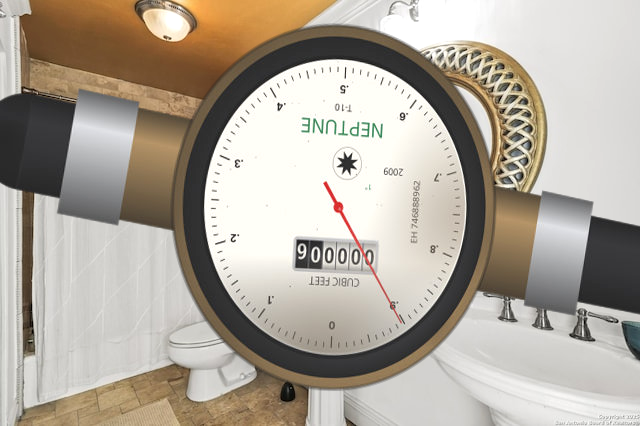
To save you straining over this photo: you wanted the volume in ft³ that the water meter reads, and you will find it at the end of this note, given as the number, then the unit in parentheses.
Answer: 5.90 (ft³)
